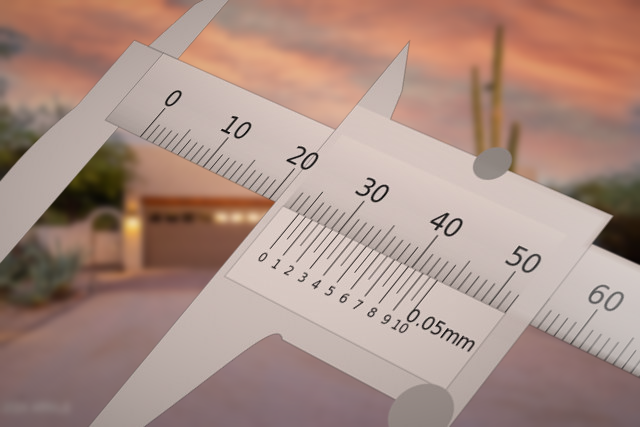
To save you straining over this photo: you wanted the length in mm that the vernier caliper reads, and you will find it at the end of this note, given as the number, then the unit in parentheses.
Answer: 24.4 (mm)
